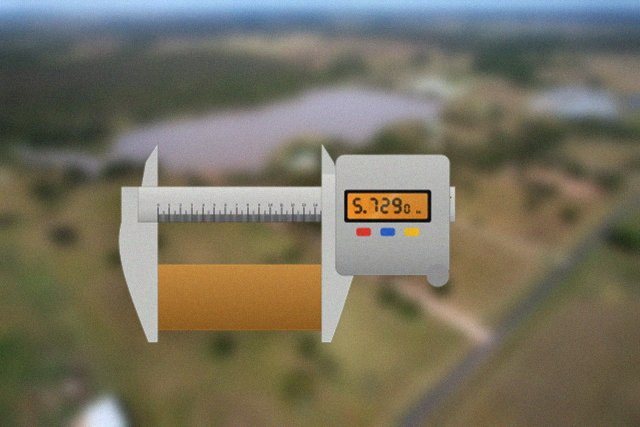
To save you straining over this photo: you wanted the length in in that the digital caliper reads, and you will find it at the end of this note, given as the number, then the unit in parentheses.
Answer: 5.7290 (in)
